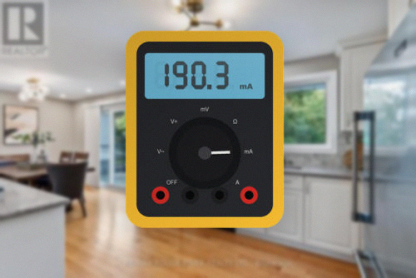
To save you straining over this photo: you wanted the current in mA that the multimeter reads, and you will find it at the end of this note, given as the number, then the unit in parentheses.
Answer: 190.3 (mA)
